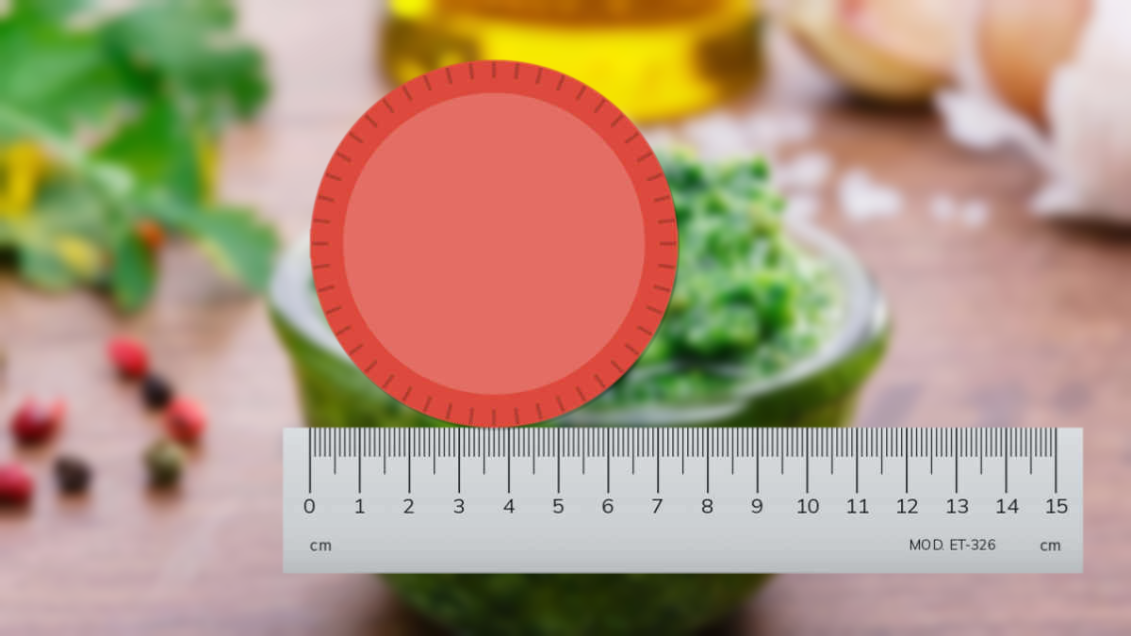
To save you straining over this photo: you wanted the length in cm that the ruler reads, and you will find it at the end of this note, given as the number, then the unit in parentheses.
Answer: 7.4 (cm)
